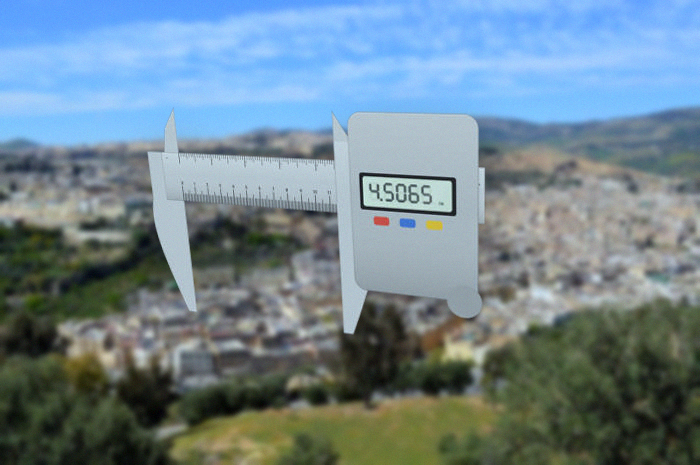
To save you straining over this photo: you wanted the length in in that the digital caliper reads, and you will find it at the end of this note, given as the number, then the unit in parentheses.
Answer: 4.5065 (in)
